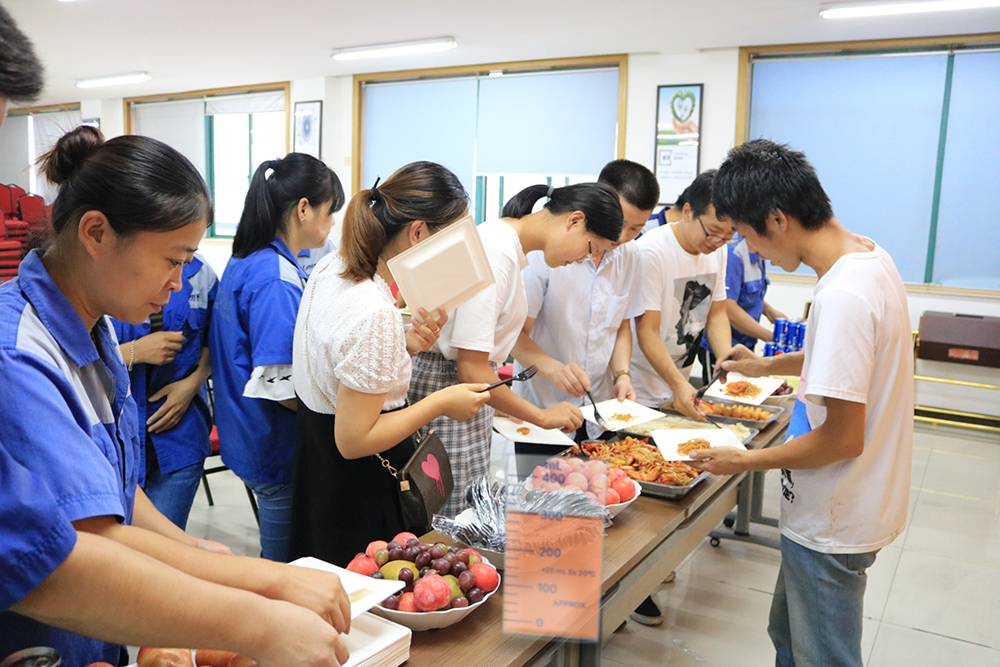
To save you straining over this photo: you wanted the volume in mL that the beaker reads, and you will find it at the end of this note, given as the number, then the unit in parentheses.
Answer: 300 (mL)
